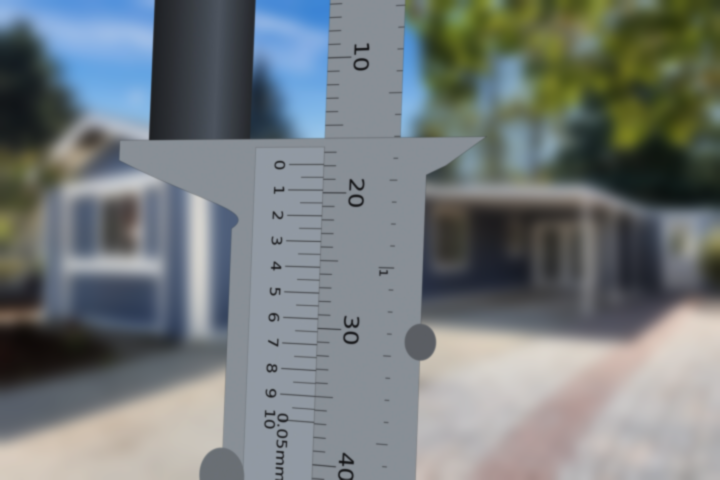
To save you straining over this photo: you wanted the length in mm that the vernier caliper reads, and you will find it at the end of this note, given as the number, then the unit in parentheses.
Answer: 17.9 (mm)
